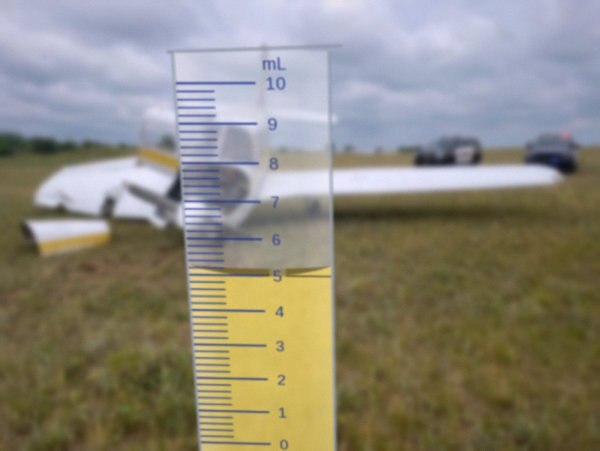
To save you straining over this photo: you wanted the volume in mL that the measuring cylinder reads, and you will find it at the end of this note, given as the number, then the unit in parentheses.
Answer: 5 (mL)
